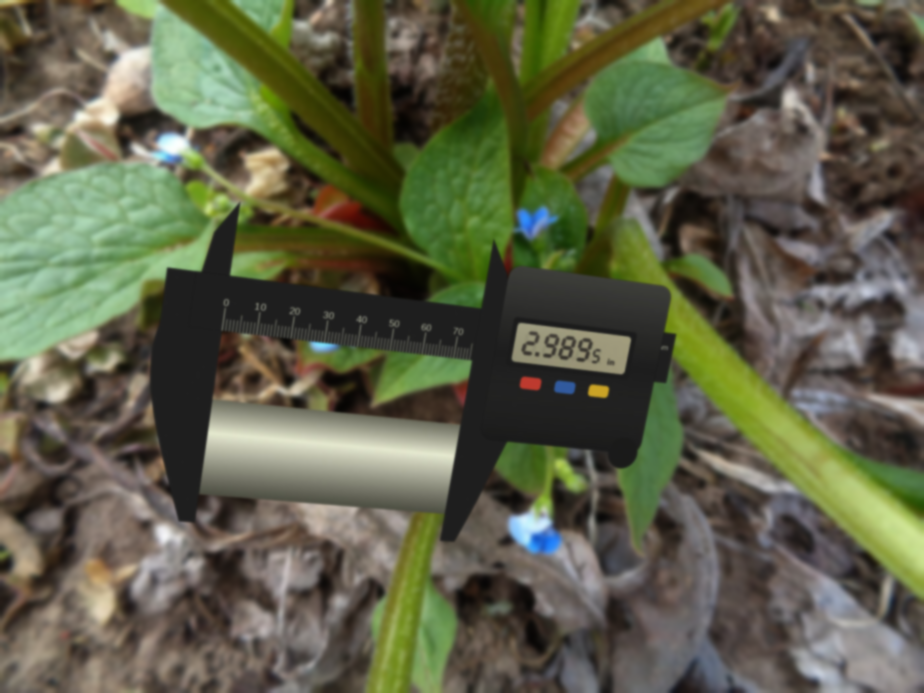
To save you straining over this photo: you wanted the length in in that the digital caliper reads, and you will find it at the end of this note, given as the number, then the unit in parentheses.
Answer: 2.9895 (in)
